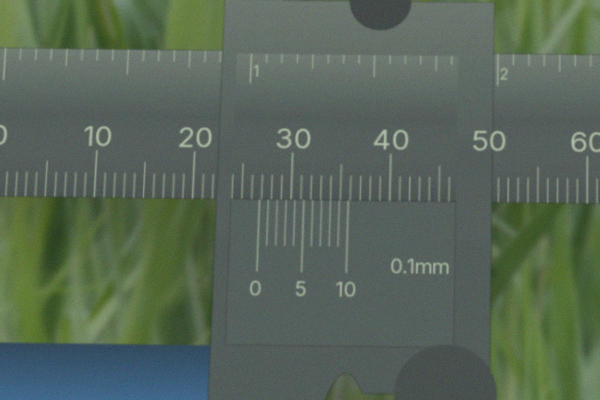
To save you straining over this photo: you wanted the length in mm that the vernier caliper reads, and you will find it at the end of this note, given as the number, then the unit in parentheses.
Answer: 26.8 (mm)
